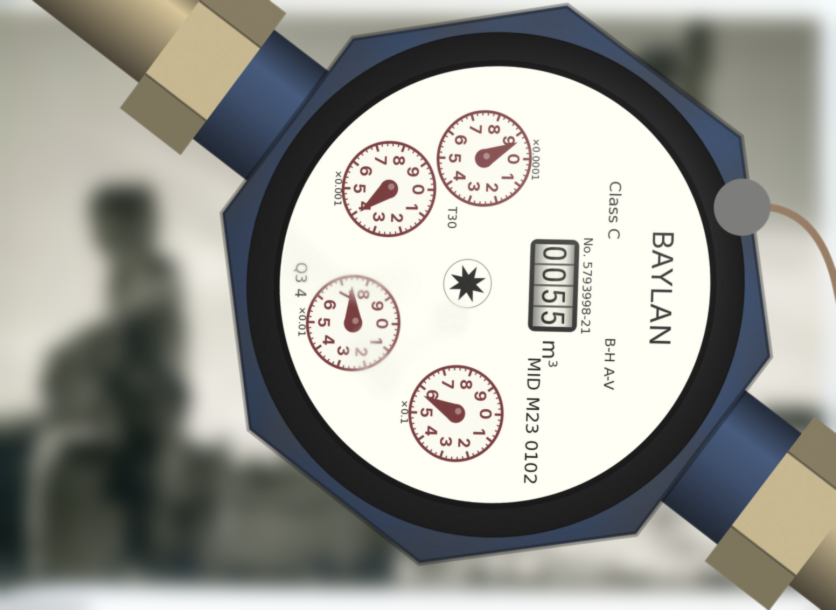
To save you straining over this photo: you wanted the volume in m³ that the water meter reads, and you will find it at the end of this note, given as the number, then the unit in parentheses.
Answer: 55.5739 (m³)
